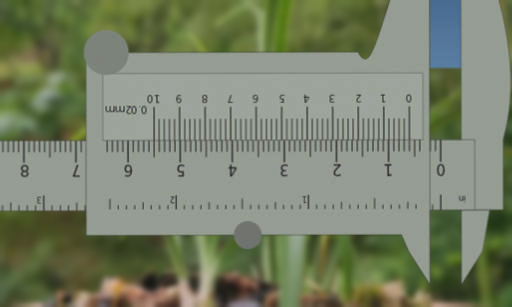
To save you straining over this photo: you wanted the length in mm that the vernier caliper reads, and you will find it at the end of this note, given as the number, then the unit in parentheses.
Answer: 6.0 (mm)
